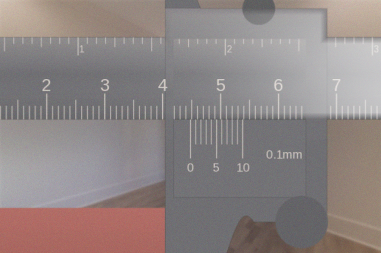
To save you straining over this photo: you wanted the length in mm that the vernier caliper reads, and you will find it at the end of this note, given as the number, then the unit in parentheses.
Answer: 44.8 (mm)
